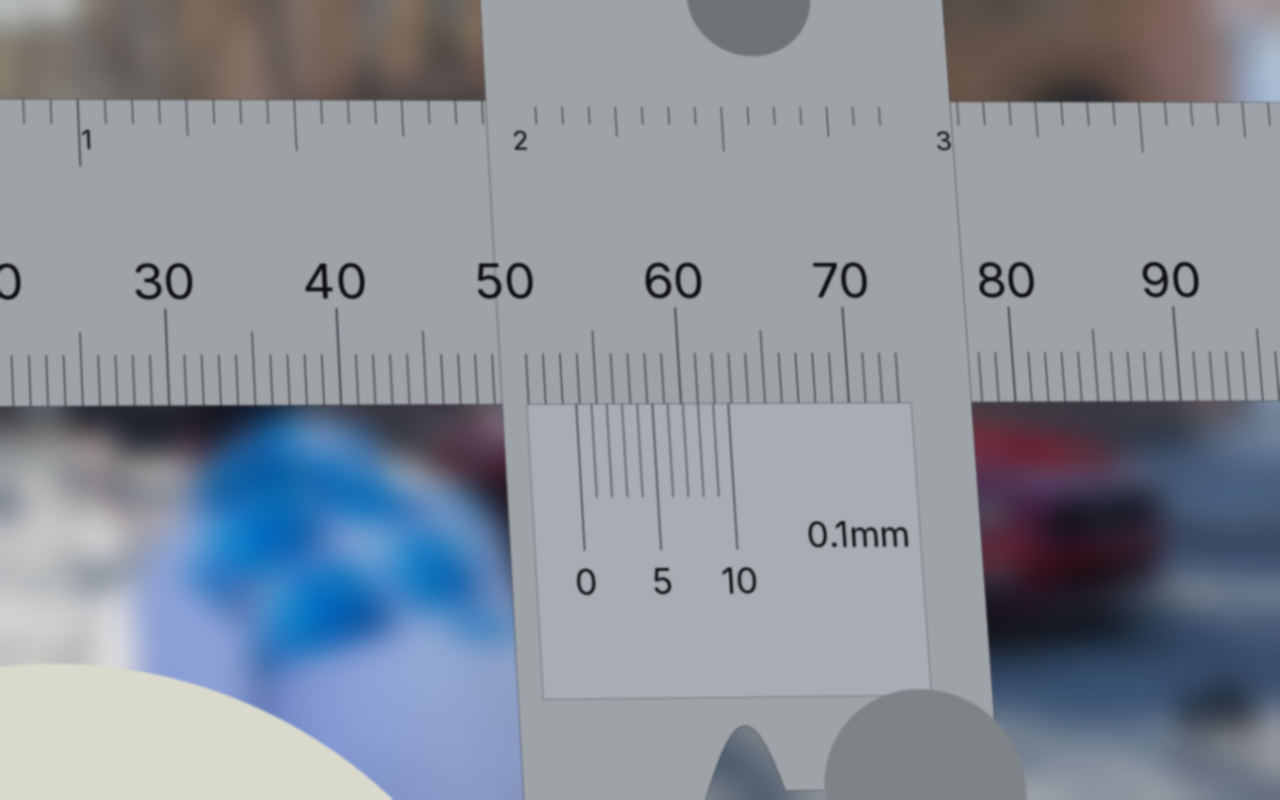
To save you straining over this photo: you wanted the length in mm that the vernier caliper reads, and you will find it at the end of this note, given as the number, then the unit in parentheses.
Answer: 53.8 (mm)
